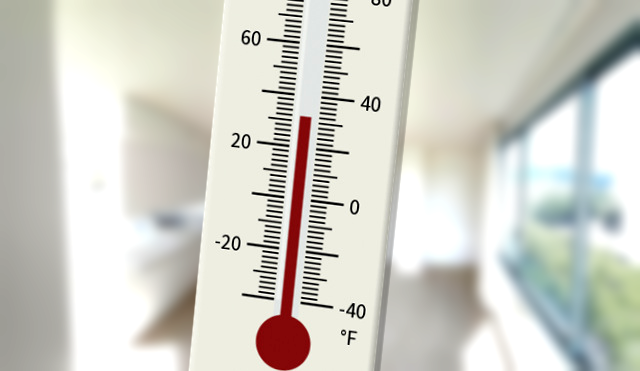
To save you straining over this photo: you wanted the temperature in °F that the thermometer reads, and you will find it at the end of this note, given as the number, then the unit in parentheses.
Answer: 32 (°F)
